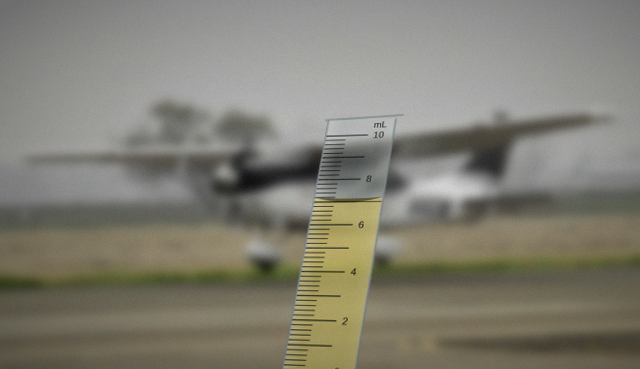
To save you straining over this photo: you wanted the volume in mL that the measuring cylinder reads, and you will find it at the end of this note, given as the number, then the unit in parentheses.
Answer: 7 (mL)
